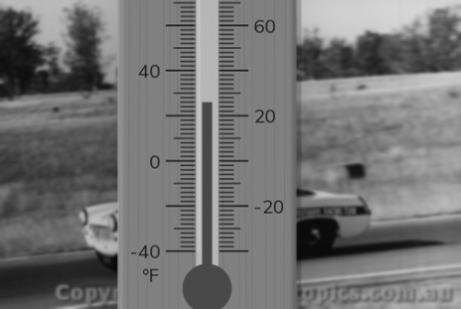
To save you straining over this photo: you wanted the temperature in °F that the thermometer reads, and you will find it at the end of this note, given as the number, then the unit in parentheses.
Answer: 26 (°F)
